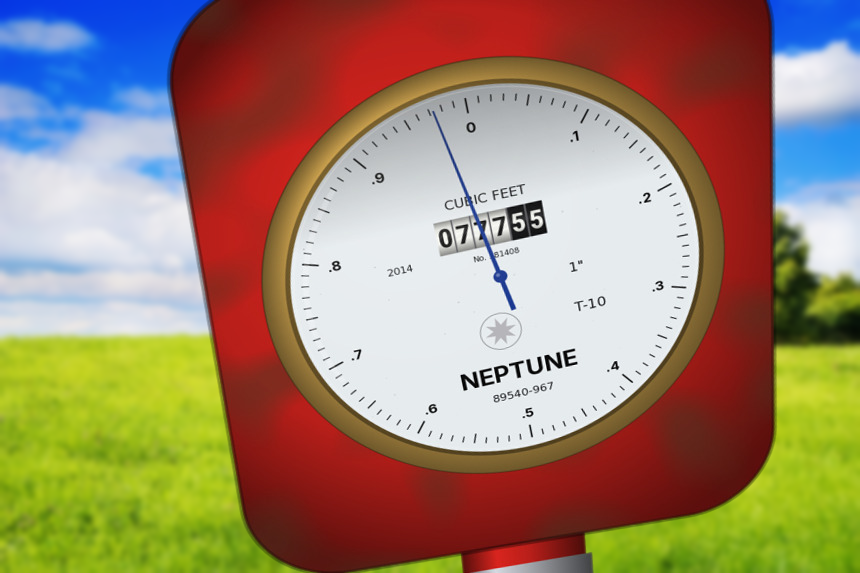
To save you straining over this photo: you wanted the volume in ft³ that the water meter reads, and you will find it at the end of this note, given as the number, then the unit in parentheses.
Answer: 77754.97 (ft³)
